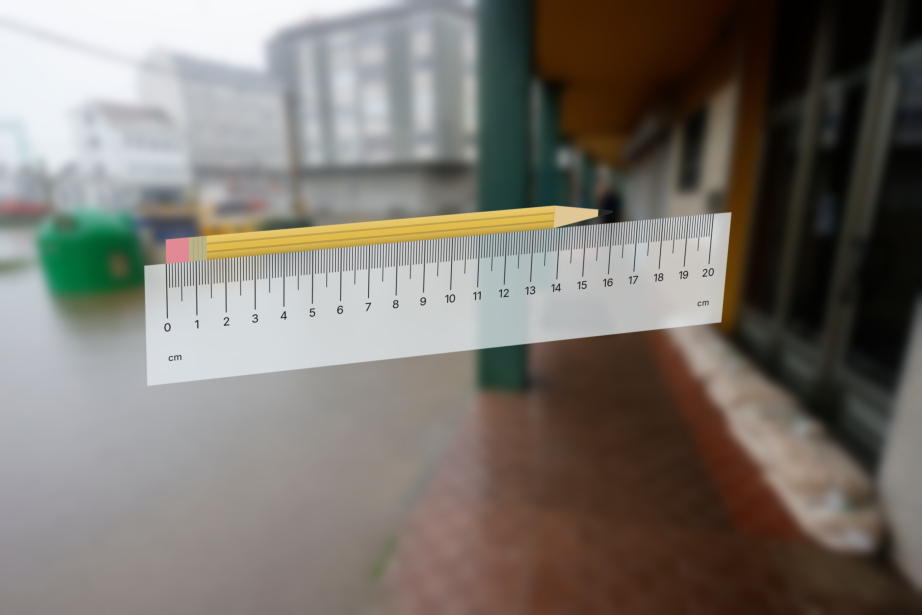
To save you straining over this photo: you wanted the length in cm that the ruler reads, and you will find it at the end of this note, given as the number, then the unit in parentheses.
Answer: 16 (cm)
